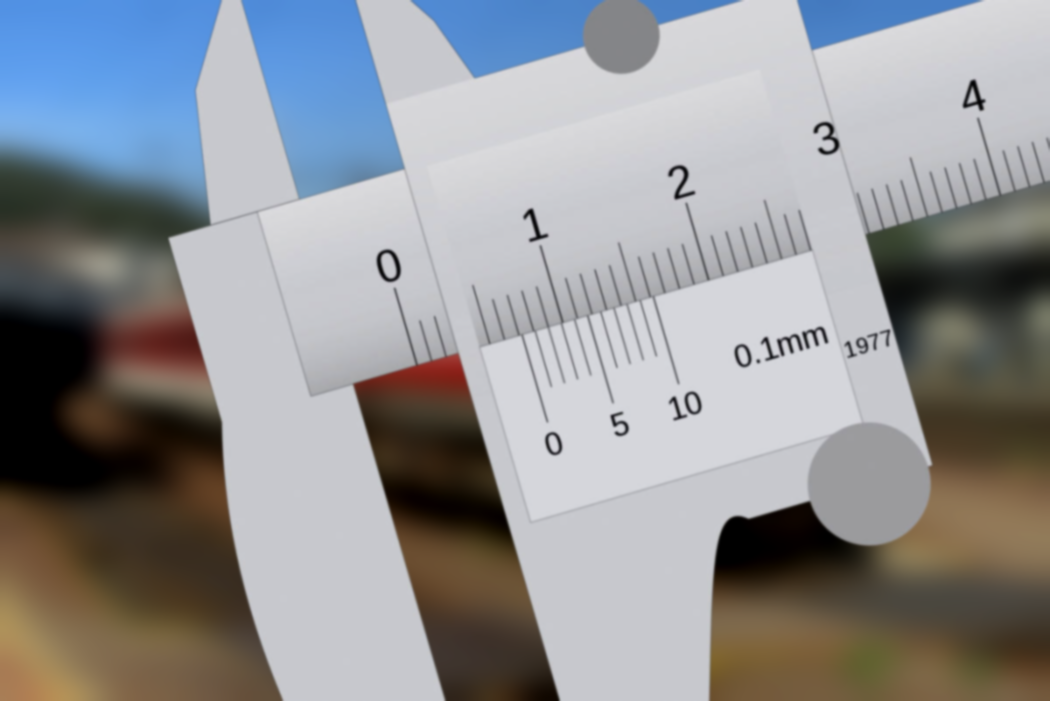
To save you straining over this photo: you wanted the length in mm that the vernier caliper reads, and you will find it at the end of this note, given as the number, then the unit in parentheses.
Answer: 7.2 (mm)
